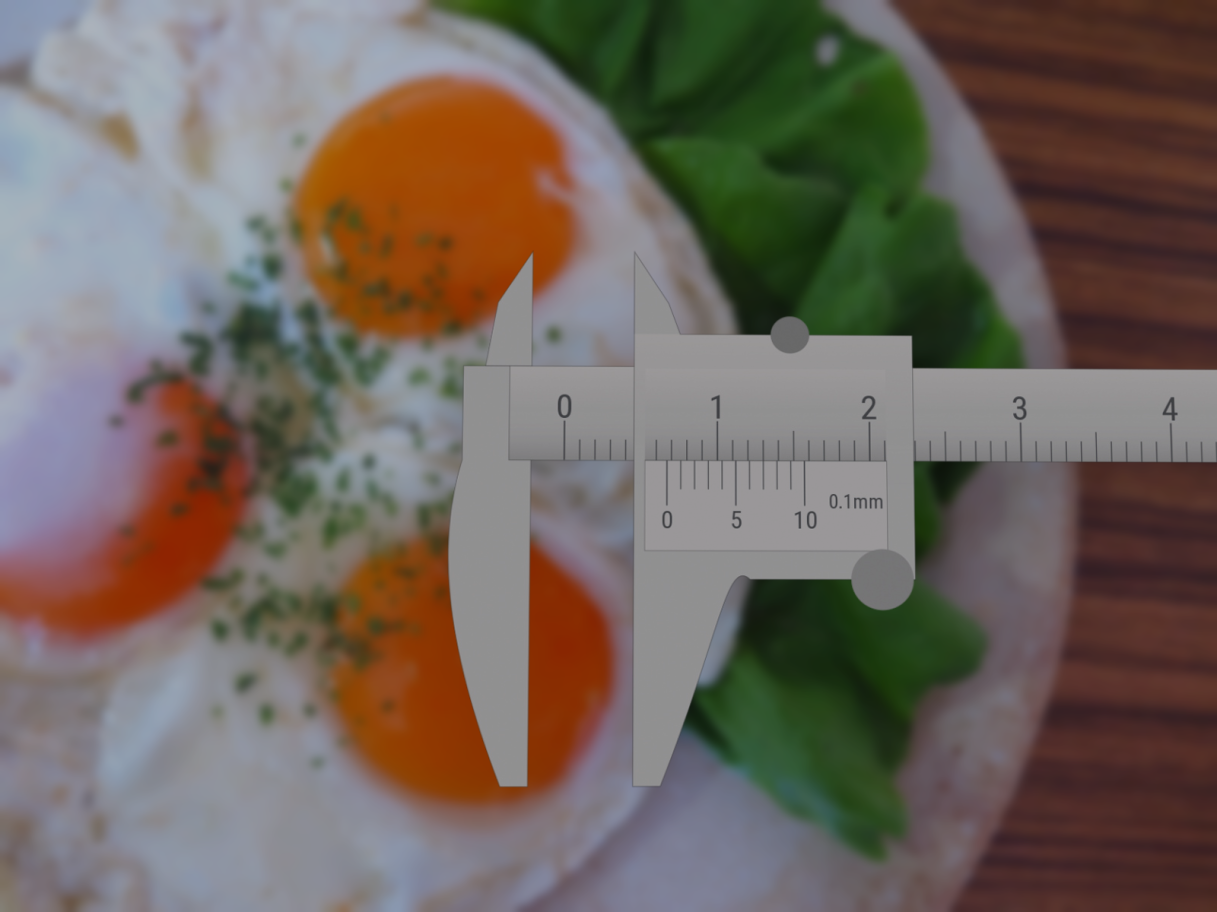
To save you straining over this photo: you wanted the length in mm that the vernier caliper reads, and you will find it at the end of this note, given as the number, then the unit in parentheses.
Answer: 6.7 (mm)
